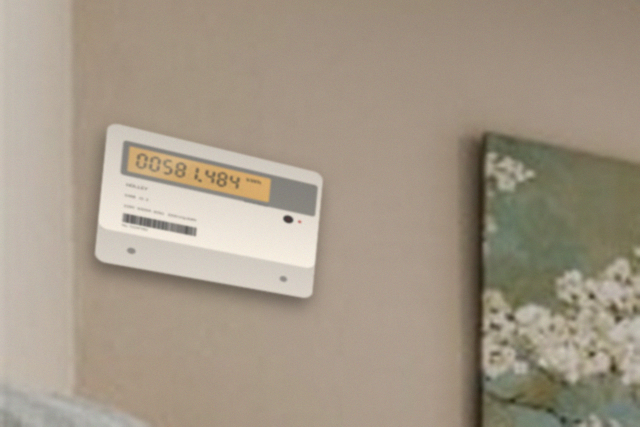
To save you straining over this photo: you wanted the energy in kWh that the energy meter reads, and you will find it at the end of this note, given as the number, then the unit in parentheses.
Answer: 581.484 (kWh)
